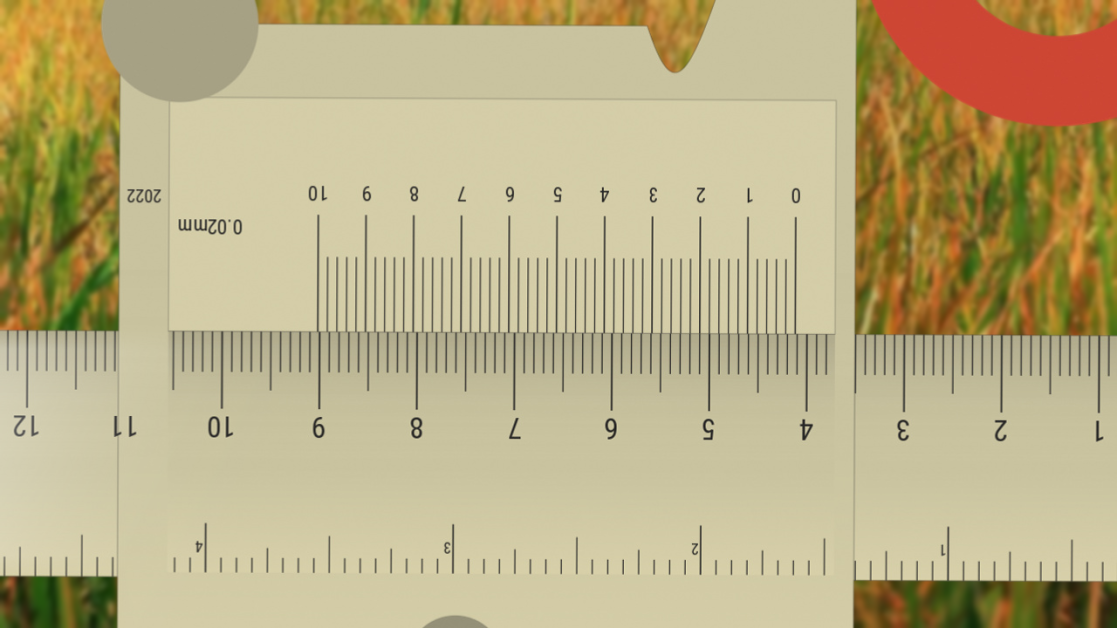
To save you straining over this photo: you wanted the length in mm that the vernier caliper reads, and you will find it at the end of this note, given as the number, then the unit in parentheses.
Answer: 41.2 (mm)
